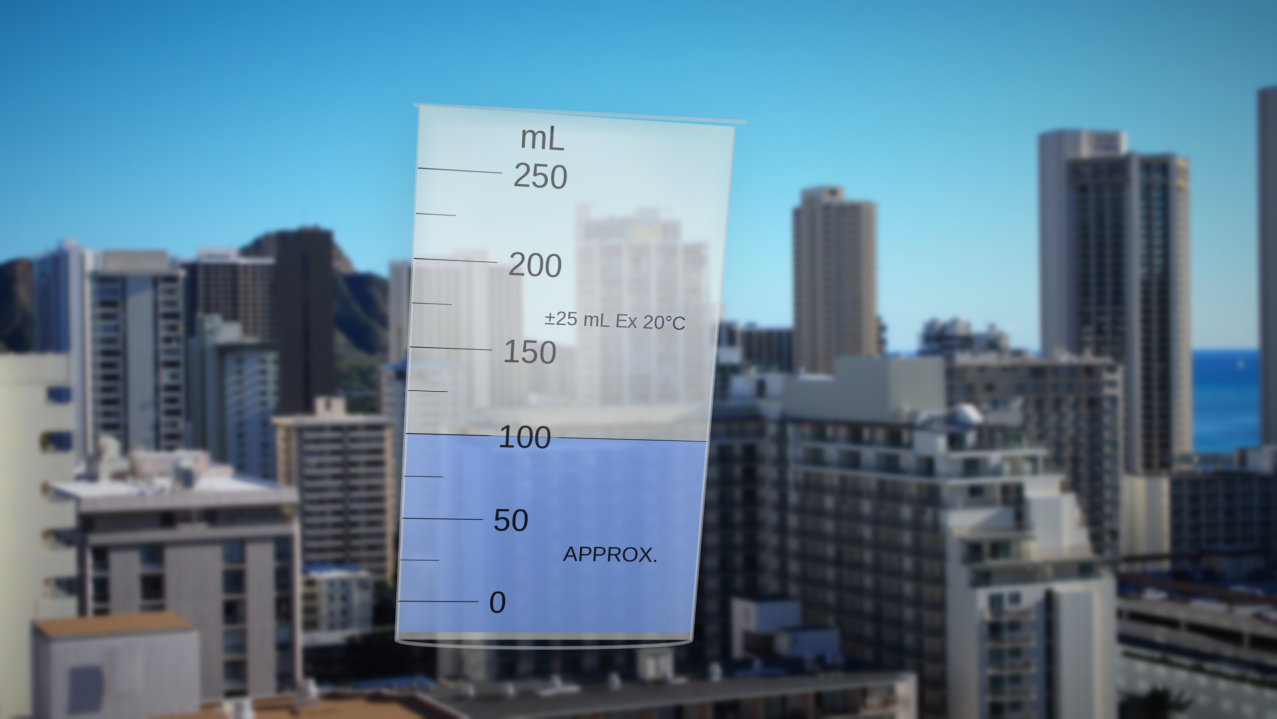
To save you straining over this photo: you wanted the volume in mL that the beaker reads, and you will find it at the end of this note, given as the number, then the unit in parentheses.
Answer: 100 (mL)
